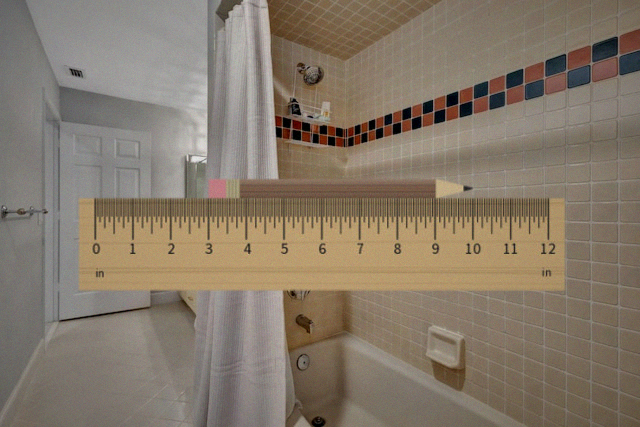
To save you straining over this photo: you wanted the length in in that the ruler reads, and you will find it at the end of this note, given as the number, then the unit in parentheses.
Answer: 7 (in)
